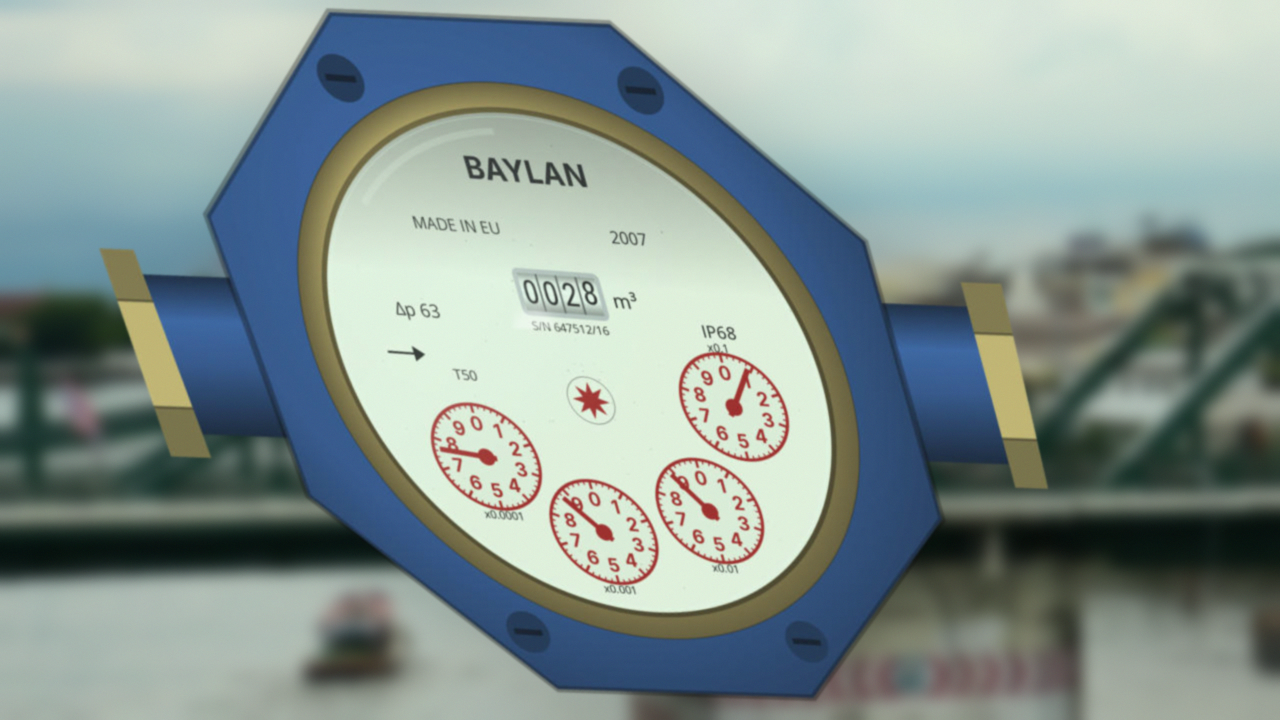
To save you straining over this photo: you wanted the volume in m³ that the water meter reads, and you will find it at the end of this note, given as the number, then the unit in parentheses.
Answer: 28.0887 (m³)
